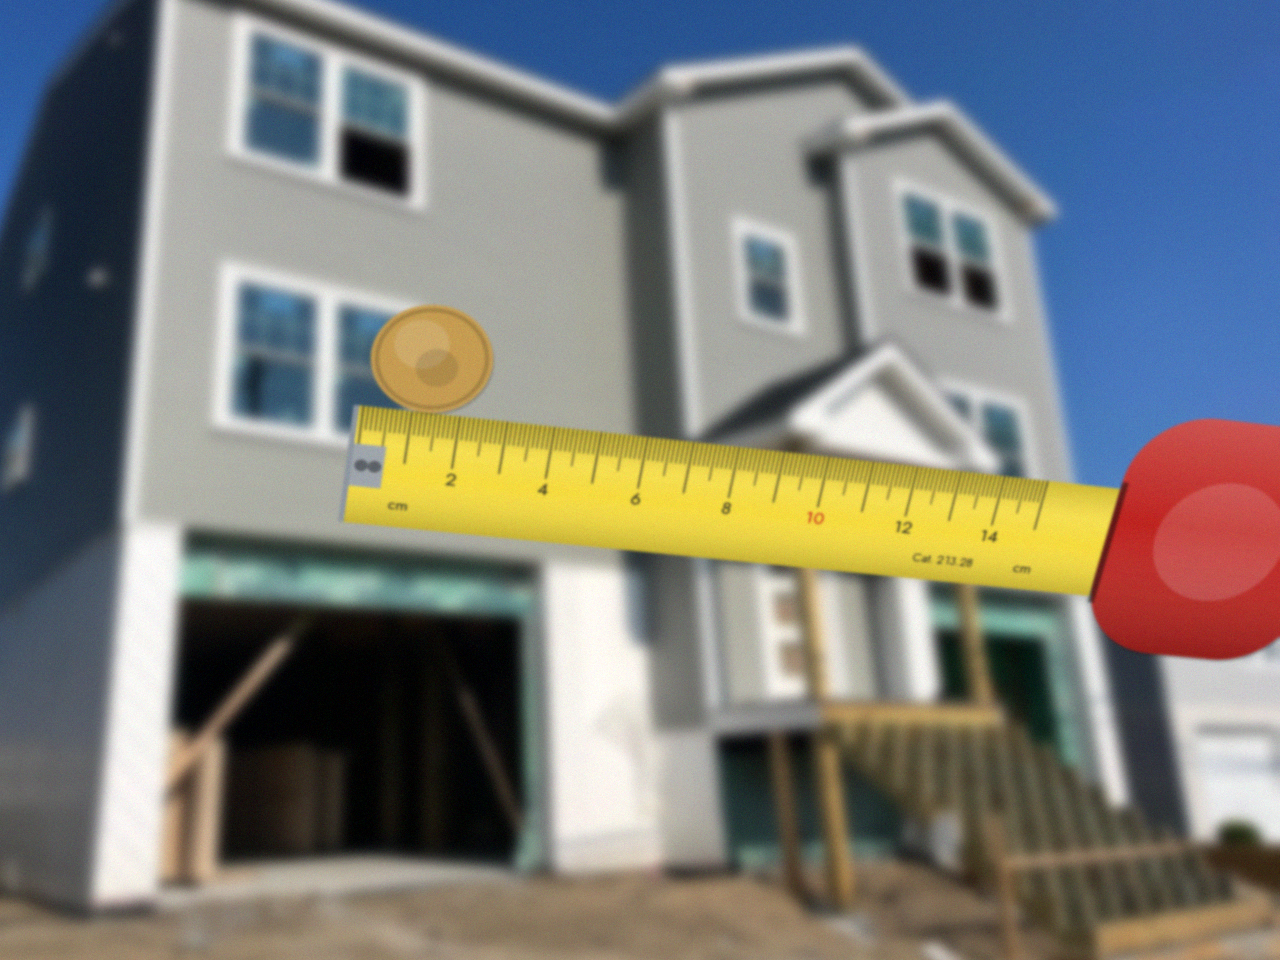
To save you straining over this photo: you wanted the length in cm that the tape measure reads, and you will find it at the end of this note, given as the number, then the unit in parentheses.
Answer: 2.5 (cm)
